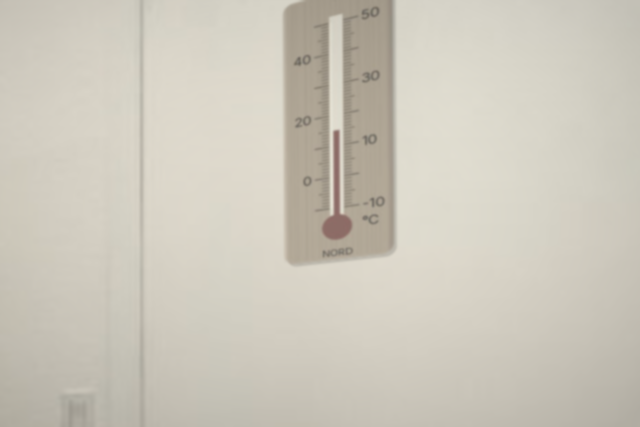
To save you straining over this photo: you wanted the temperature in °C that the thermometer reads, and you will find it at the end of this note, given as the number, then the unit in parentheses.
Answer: 15 (°C)
